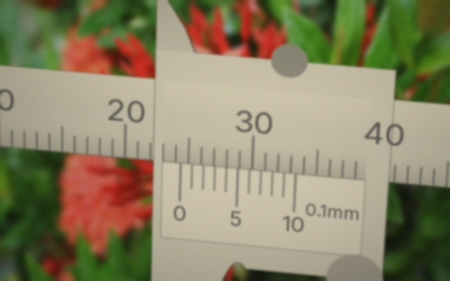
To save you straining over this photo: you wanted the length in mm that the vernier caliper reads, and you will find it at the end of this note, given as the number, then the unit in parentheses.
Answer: 24.4 (mm)
